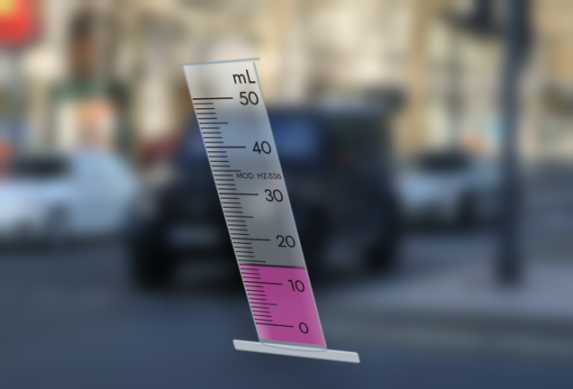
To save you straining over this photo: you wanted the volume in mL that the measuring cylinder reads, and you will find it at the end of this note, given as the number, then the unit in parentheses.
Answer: 14 (mL)
